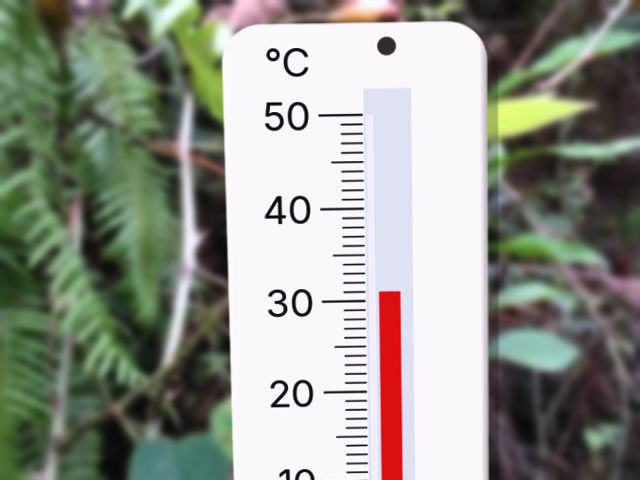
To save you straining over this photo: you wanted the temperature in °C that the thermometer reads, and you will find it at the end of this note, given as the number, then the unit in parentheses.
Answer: 31 (°C)
